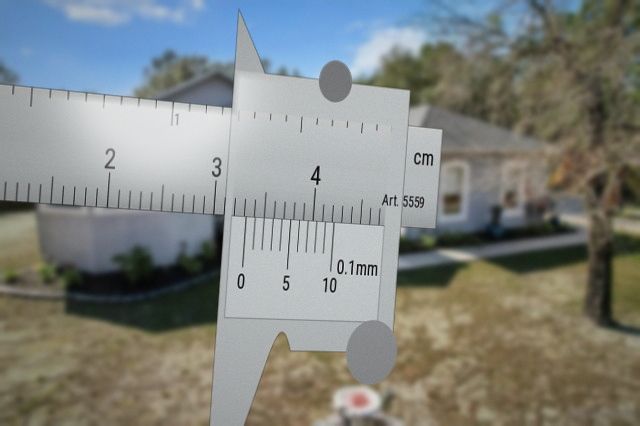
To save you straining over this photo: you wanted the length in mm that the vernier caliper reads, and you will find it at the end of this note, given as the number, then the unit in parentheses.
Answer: 33.2 (mm)
